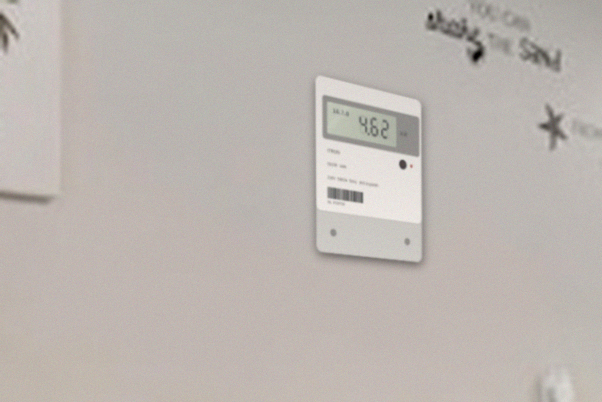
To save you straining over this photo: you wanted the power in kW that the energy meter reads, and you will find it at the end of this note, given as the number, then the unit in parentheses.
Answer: 4.62 (kW)
